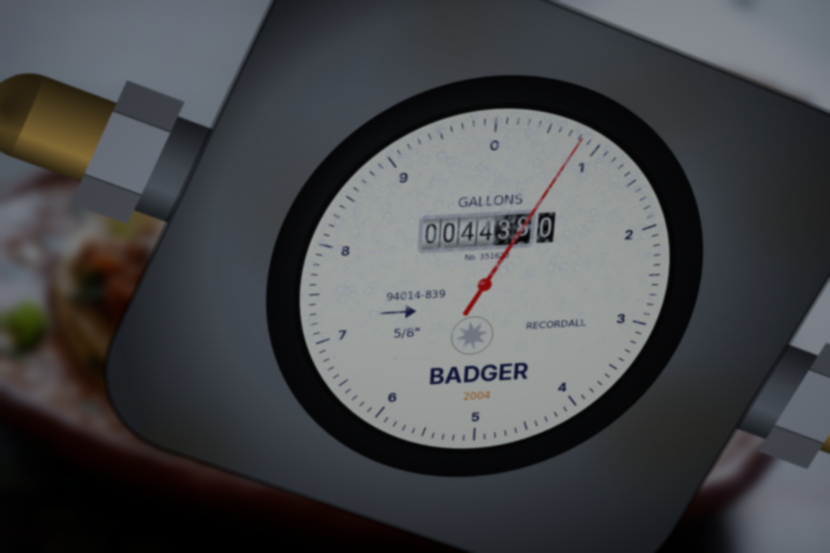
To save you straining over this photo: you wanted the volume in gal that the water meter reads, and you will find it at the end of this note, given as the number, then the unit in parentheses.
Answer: 44380.8 (gal)
